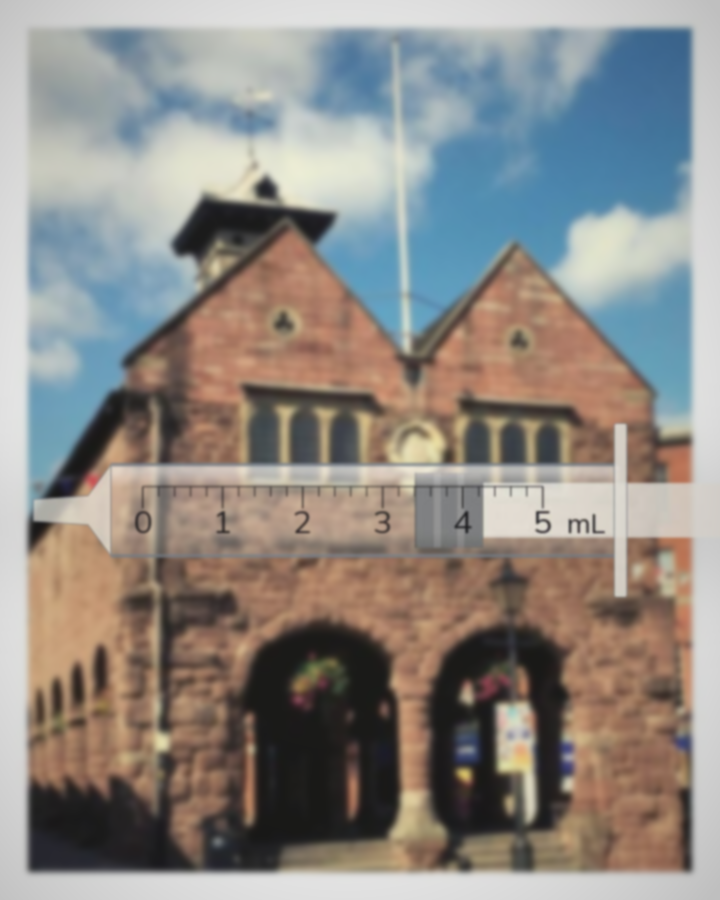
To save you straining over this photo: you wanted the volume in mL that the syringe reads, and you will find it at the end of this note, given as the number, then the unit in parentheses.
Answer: 3.4 (mL)
